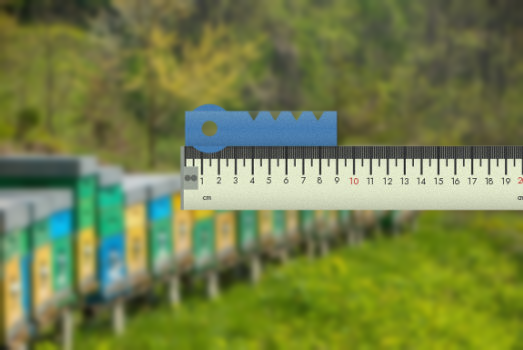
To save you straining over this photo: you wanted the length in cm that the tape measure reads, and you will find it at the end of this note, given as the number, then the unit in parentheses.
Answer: 9 (cm)
